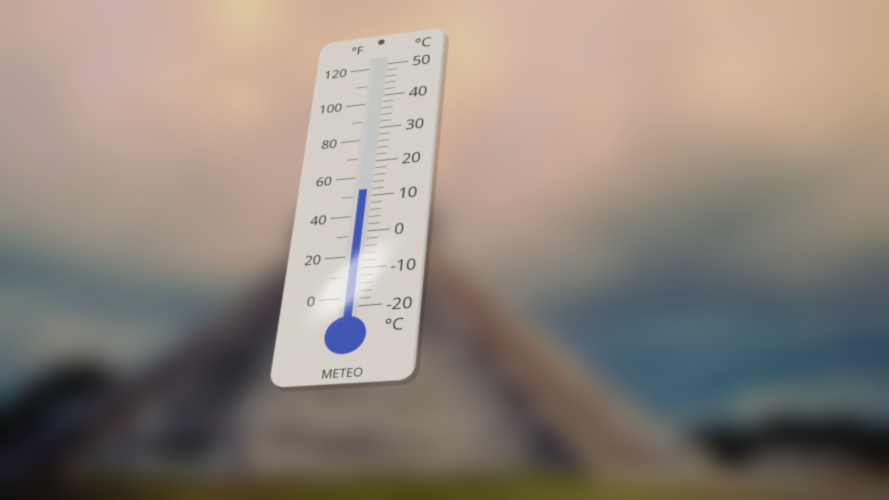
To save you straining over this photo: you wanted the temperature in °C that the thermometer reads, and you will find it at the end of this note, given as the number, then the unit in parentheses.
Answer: 12 (°C)
